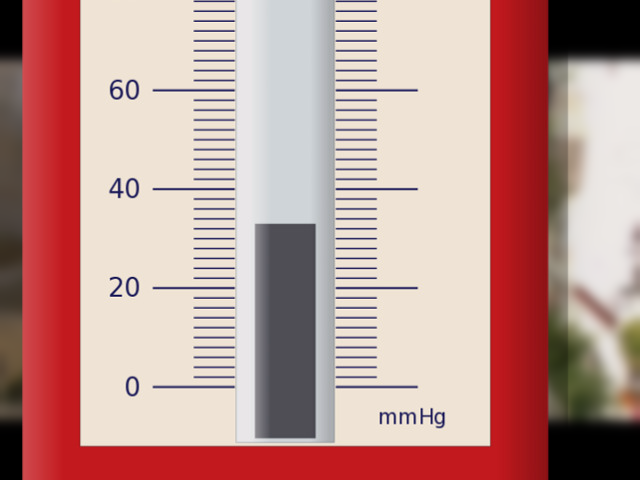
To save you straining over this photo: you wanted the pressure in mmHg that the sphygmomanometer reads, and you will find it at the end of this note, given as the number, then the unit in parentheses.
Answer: 33 (mmHg)
